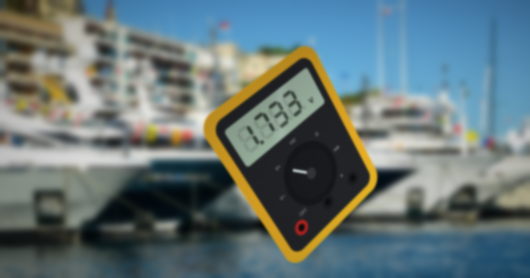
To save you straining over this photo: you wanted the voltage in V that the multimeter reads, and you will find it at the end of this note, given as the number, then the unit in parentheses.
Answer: 1.733 (V)
